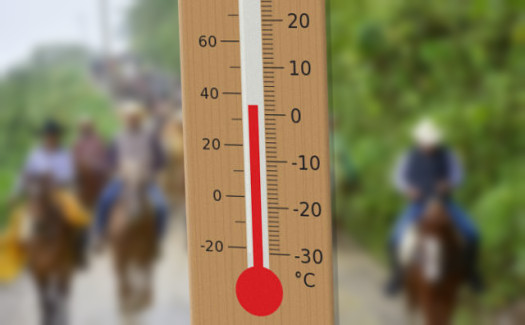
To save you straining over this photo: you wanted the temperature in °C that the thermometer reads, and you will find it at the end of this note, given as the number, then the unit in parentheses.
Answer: 2 (°C)
